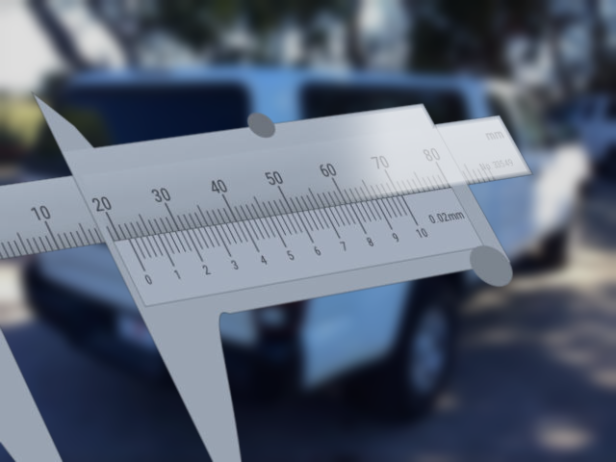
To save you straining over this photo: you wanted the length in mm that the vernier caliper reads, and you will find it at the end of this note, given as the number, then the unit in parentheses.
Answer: 21.5 (mm)
